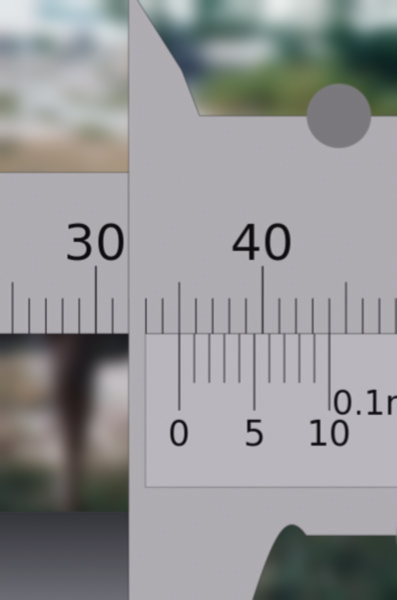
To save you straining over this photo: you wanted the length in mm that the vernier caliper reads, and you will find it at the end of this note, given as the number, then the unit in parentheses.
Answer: 35.0 (mm)
